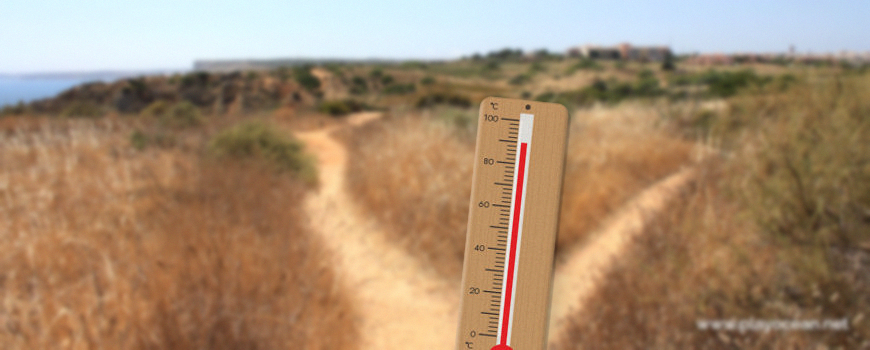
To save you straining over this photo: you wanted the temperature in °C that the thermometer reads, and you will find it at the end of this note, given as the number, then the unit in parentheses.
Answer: 90 (°C)
